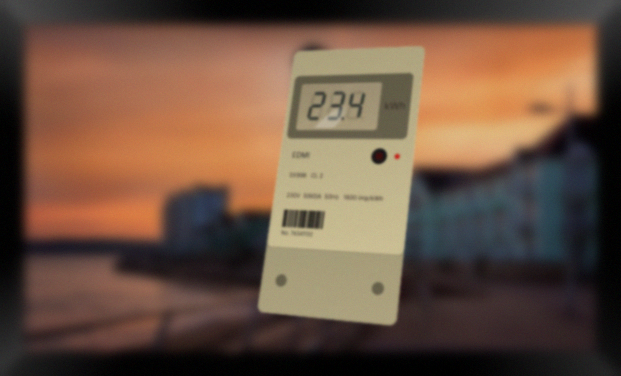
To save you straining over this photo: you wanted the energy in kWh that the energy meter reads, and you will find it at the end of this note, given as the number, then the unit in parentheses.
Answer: 23.4 (kWh)
